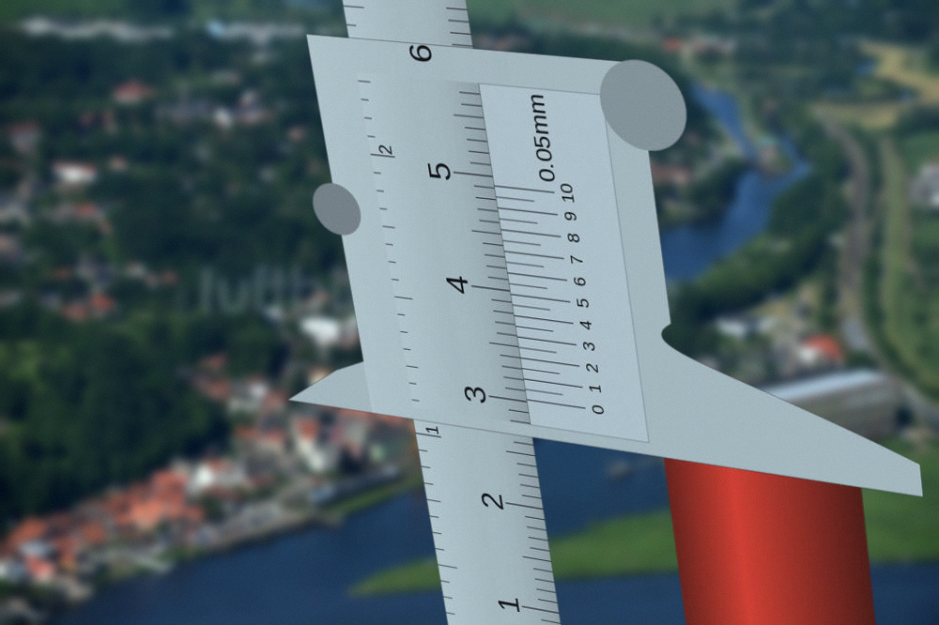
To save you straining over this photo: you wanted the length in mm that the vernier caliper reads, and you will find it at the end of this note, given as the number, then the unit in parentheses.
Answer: 30.2 (mm)
